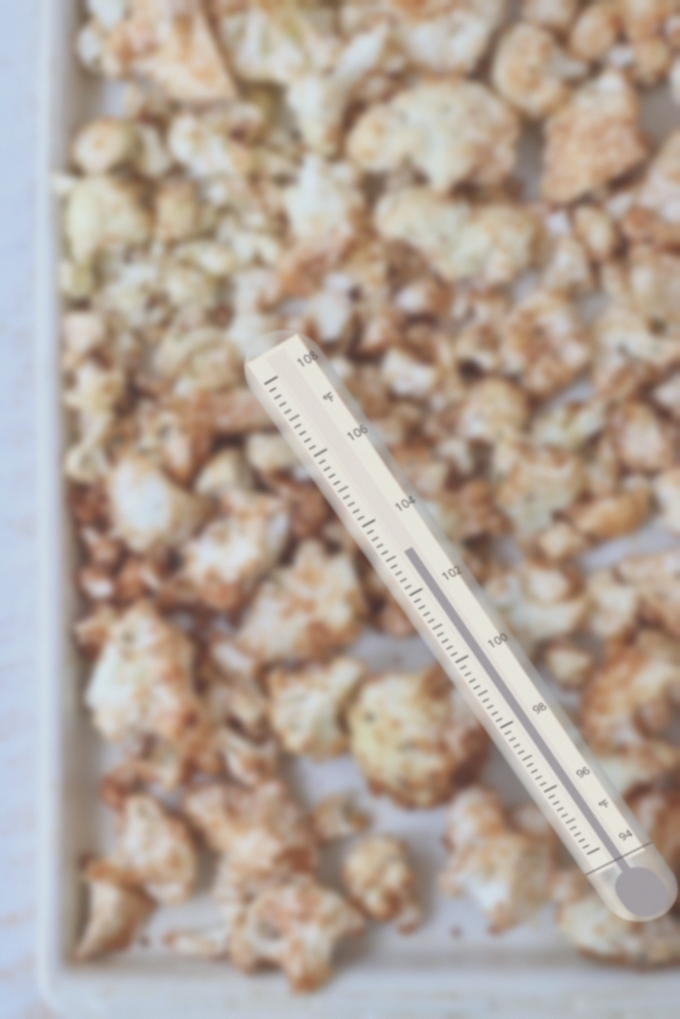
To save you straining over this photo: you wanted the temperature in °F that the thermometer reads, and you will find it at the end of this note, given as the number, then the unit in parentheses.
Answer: 103 (°F)
